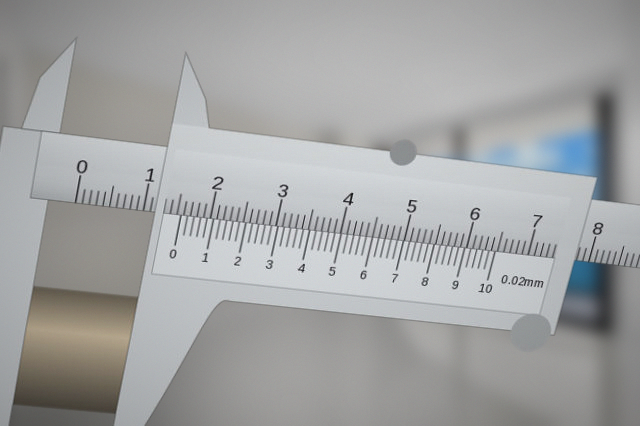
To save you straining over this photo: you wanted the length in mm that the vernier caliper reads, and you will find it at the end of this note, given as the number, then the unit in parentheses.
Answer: 15.6 (mm)
